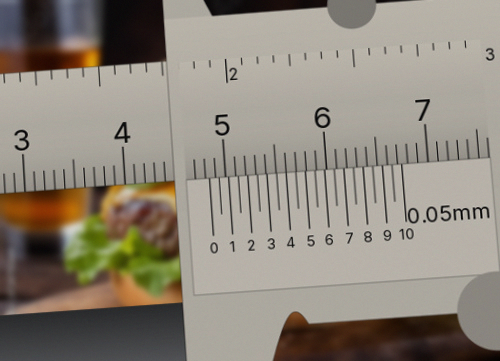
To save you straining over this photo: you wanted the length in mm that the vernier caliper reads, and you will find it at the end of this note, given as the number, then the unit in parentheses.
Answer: 48.4 (mm)
